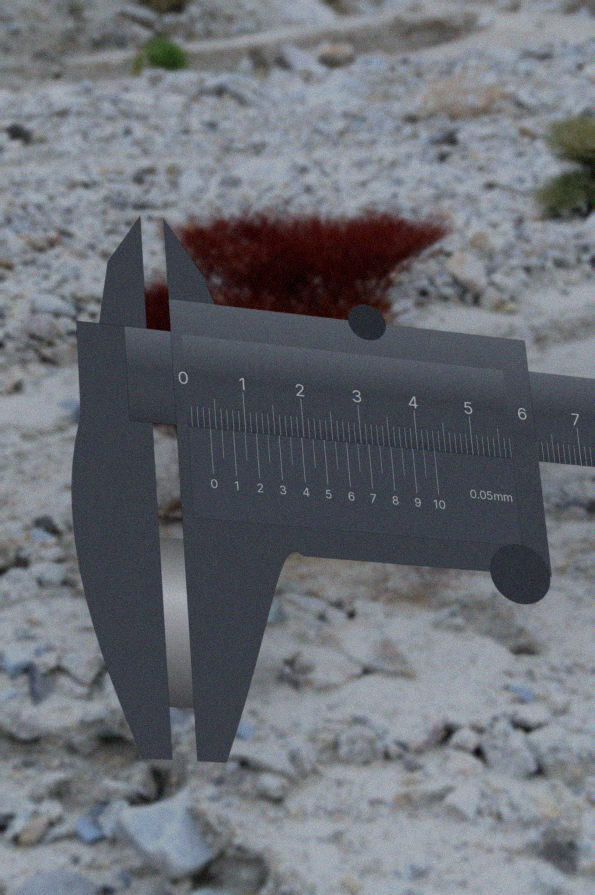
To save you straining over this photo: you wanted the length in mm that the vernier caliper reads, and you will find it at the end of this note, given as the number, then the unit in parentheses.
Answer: 4.0 (mm)
